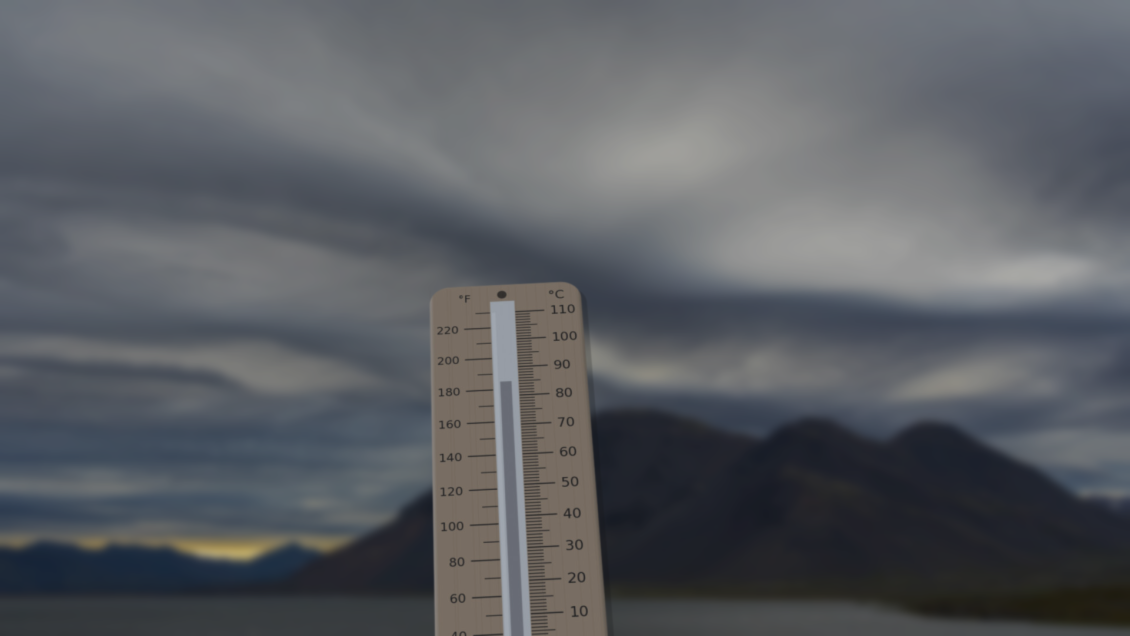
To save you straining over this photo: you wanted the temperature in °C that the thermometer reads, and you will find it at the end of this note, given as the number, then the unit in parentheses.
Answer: 85 (°C)
